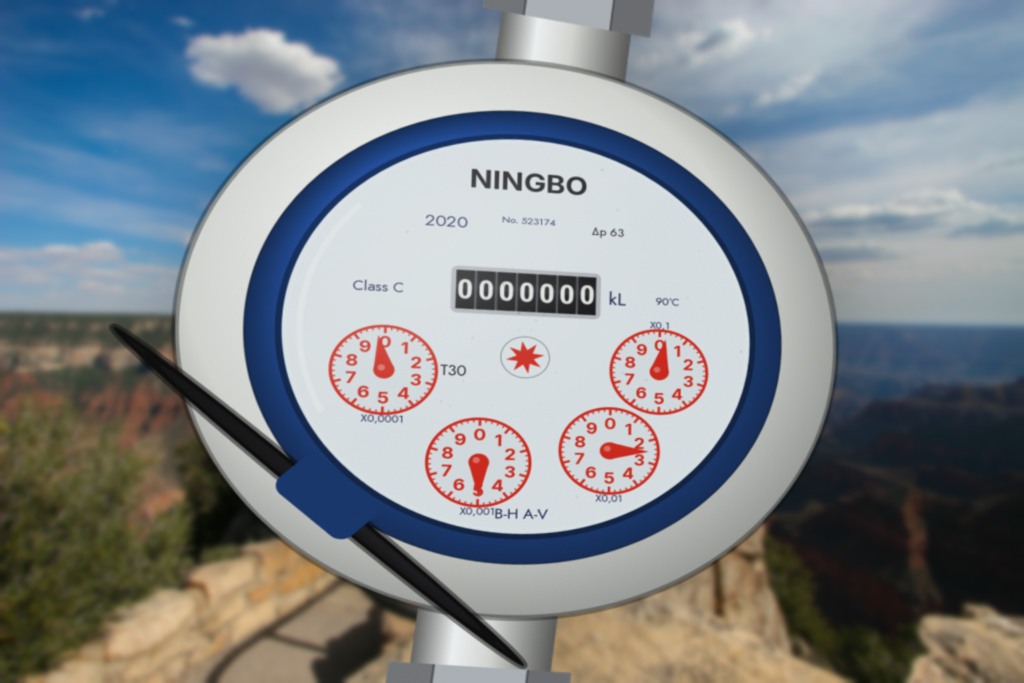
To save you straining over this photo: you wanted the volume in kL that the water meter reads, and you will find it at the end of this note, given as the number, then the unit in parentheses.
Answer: 0.0249 (kL)
